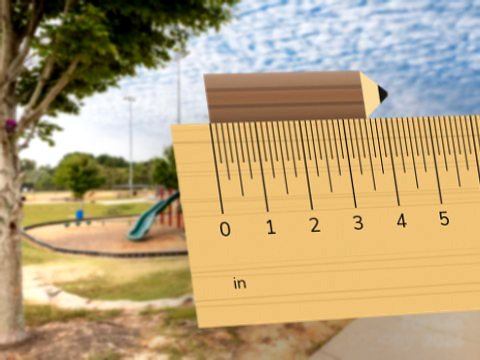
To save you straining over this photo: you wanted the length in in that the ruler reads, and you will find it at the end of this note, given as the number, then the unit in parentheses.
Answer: 4.125 (in)
